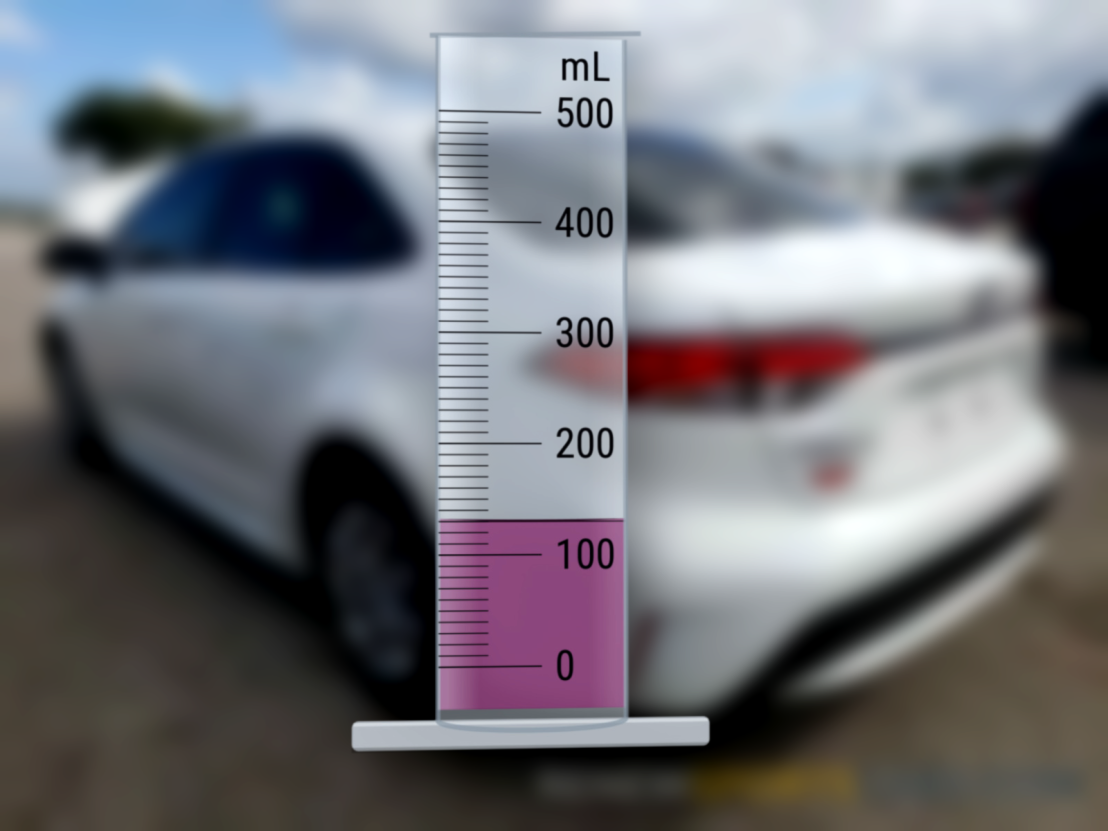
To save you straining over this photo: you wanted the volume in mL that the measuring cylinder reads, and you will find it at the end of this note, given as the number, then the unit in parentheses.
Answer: 130 (mL)
